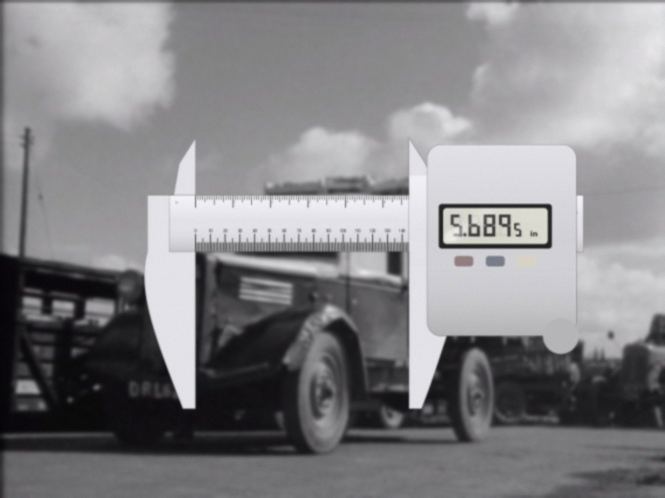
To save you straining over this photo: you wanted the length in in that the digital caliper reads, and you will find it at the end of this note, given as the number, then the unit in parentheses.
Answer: 5.6895 (in)
